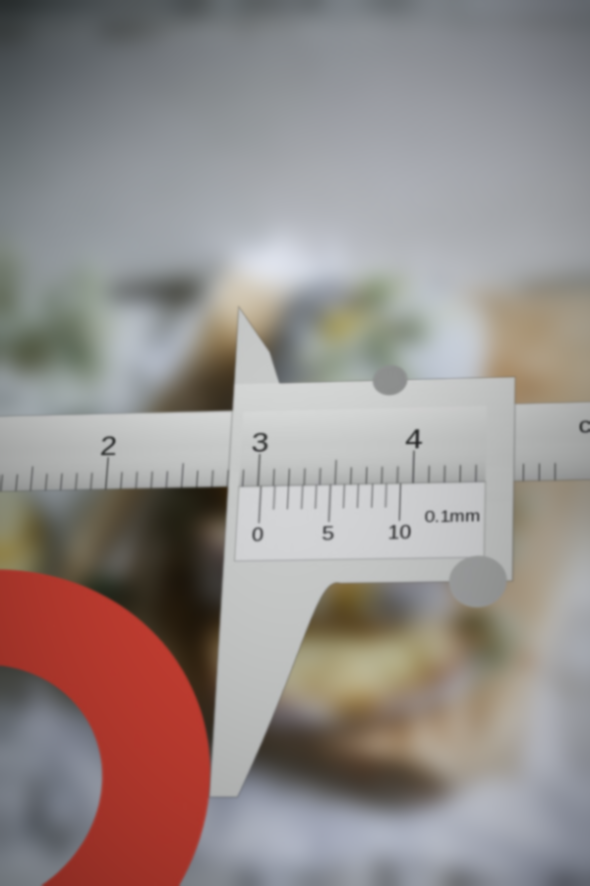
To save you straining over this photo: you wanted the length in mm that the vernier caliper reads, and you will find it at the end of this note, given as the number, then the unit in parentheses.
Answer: 30.2 (mm)
